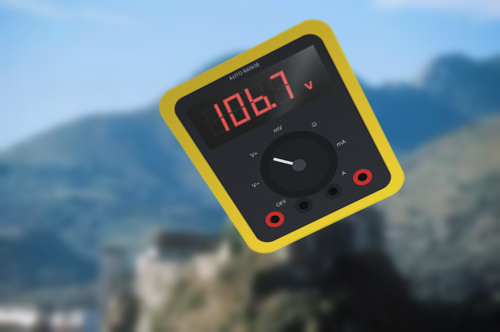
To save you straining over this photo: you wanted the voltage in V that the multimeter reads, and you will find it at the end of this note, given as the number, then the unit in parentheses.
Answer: 106.7 (V)
